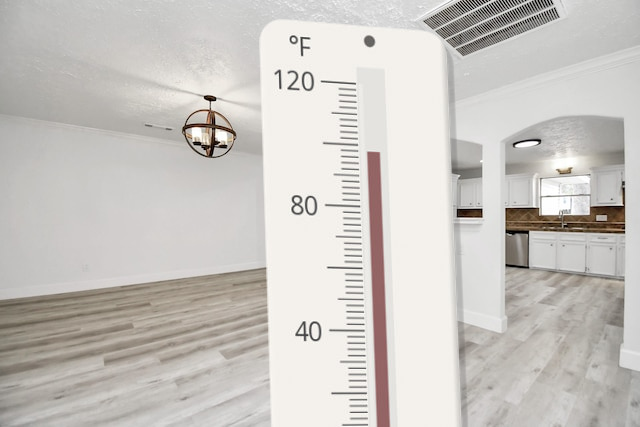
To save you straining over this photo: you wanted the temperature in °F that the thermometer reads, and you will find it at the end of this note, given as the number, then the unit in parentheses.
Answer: 98 (°F)
